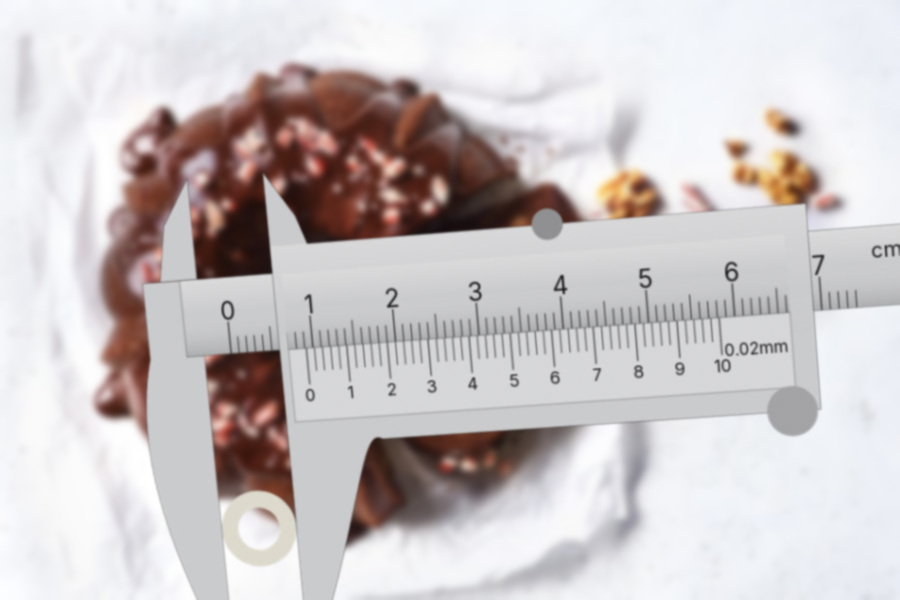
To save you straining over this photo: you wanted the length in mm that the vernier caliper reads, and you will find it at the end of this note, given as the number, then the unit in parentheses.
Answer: 9.2 (mm)
